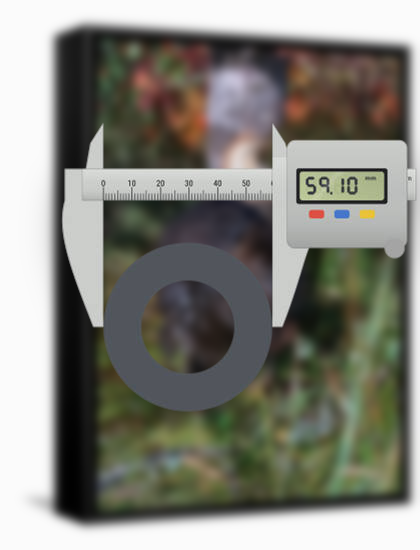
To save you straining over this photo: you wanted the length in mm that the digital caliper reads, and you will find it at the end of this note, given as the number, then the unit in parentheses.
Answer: 59.10 (mm)
